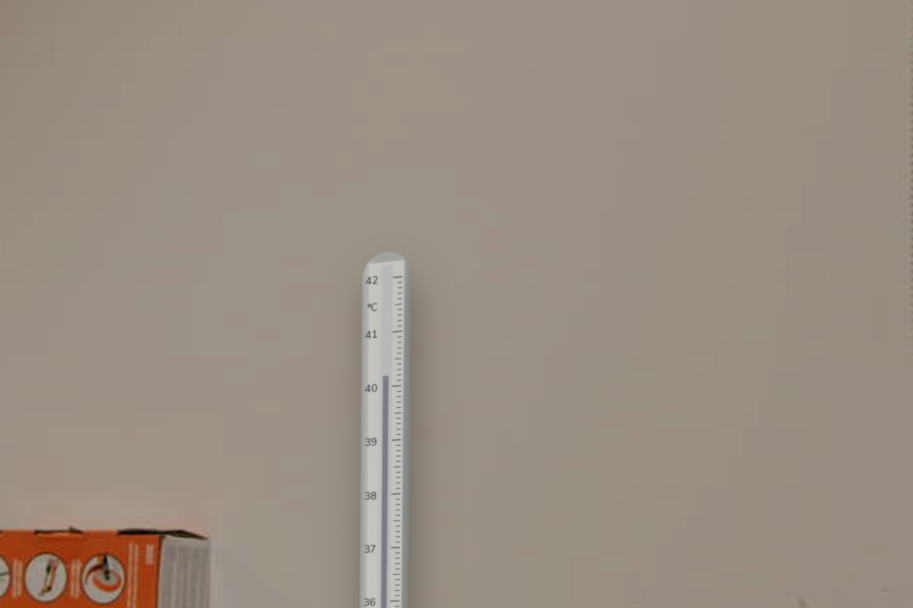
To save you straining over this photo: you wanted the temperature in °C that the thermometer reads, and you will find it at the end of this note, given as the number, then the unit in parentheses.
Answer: 40.2 (°C)
